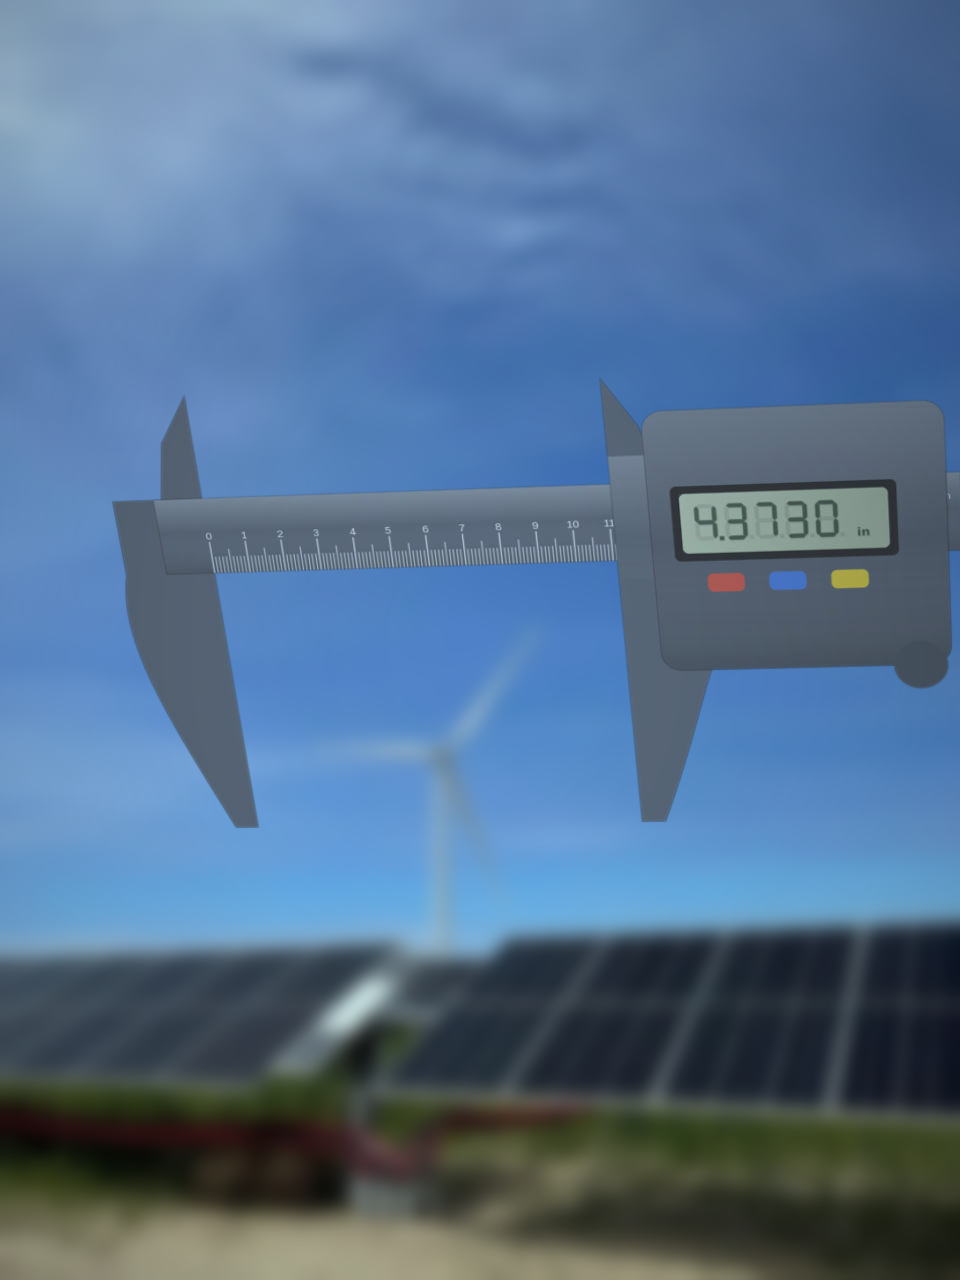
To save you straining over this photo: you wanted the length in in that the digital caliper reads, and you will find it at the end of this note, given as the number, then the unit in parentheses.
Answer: 4.3730 (in)
